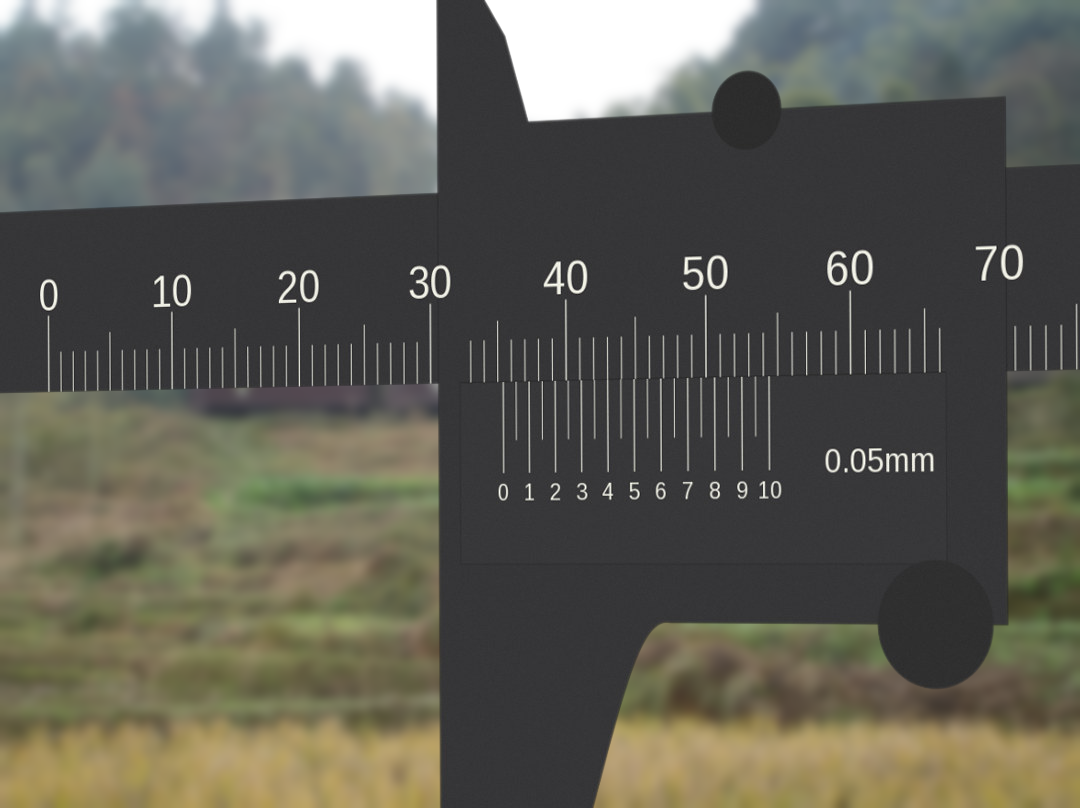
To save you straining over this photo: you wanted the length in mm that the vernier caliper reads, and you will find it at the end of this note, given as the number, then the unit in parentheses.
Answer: 35.4 (mm)
